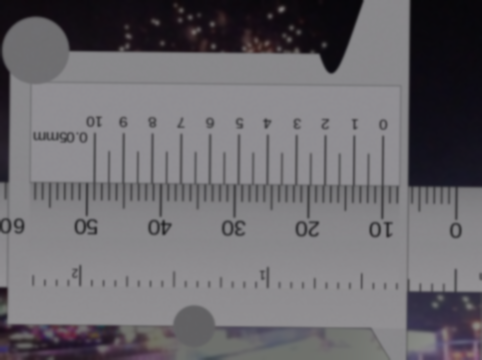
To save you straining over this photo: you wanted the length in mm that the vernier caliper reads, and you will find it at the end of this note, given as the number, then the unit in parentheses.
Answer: 10.0 (mm)
